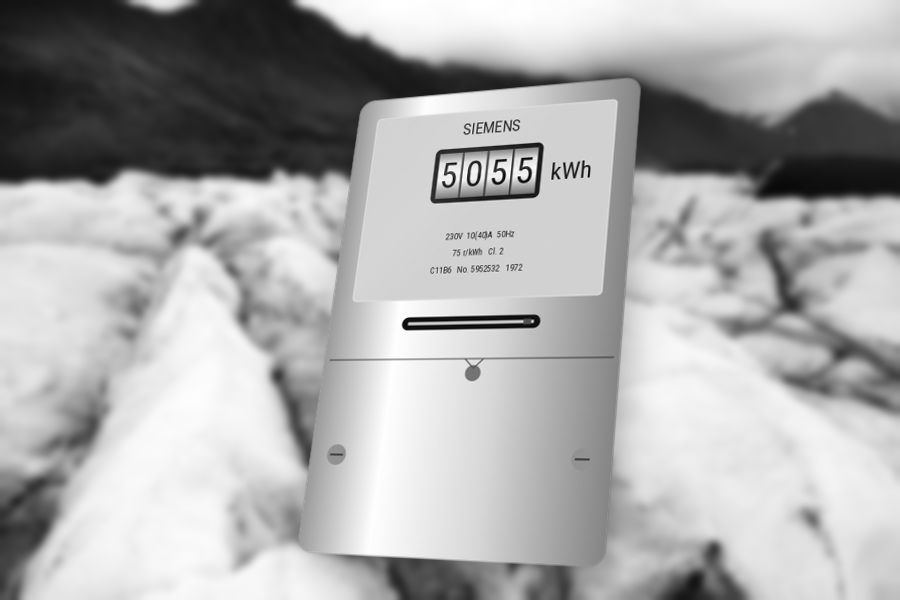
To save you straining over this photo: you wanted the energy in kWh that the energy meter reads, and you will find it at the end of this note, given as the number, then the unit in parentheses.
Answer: 5055 (kWh)
